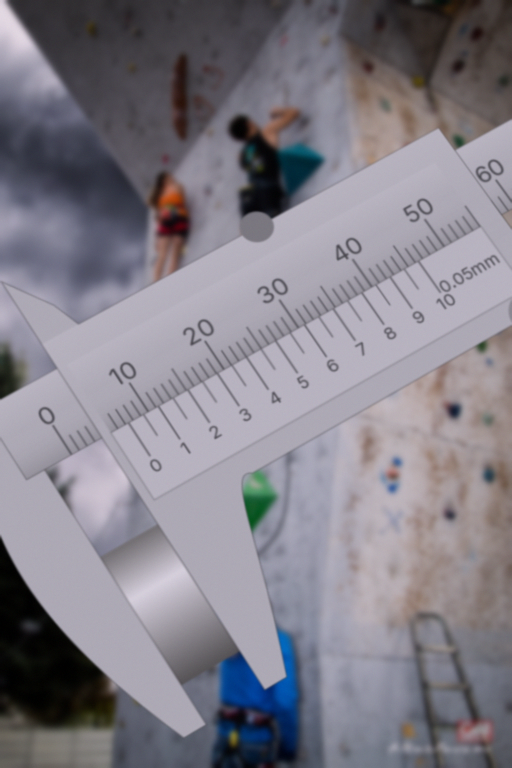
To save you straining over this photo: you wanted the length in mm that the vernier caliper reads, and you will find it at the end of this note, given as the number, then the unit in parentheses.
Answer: 7.4 (mm)
